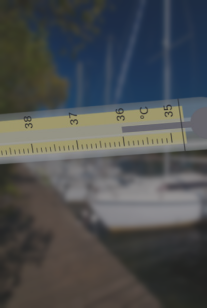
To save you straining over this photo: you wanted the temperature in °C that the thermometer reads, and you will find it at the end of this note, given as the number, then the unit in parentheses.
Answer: 36 (°C)
